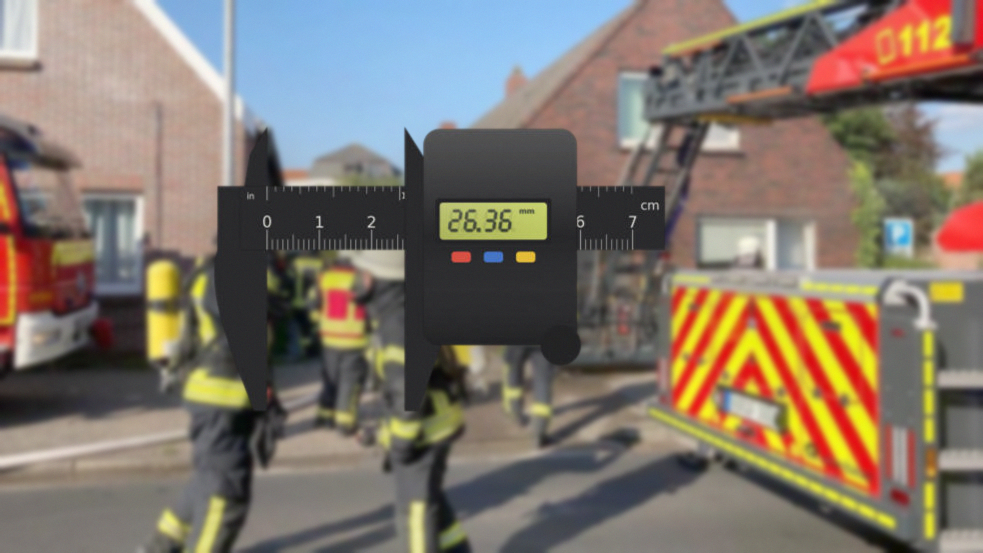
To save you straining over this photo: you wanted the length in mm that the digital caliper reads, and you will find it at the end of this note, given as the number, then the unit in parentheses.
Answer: 26.36 (mm)
